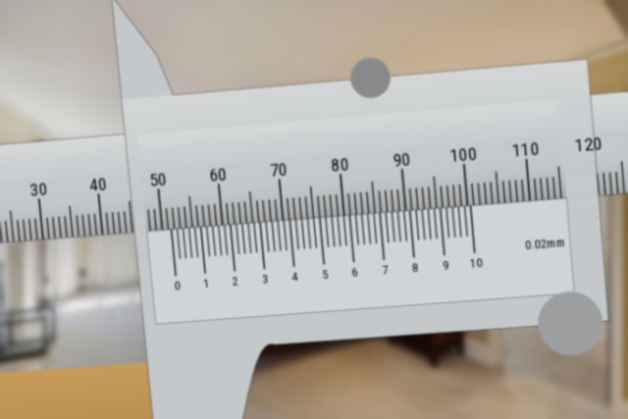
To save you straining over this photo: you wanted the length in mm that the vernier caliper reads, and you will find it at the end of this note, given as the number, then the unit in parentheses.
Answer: 51.5 (mm)
